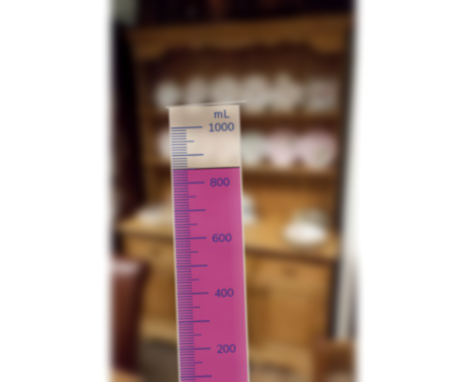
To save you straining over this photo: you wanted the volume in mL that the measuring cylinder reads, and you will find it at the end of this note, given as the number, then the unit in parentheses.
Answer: 850 (mL)
